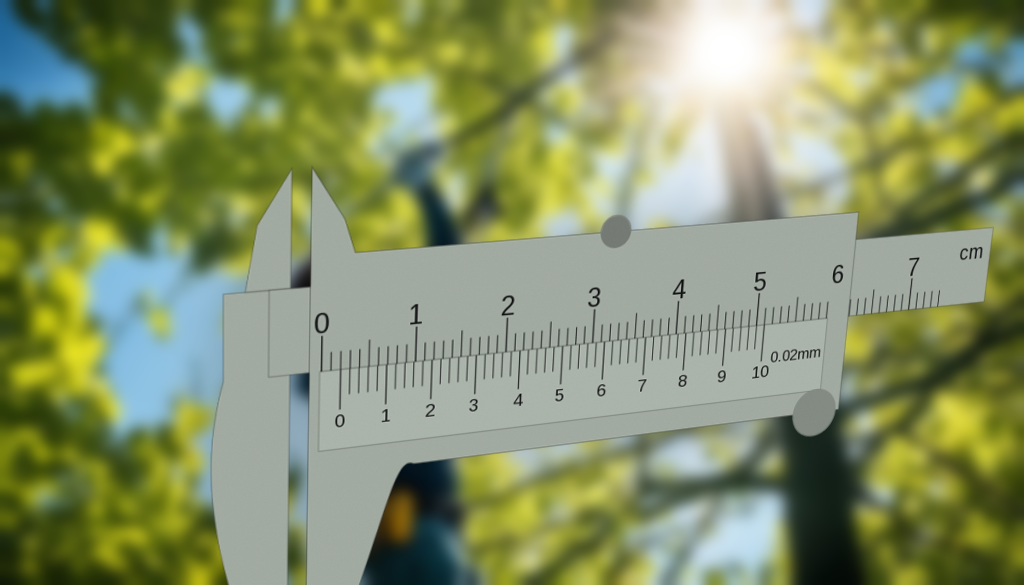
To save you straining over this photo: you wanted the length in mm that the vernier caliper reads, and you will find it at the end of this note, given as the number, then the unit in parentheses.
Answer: 2.0 (mm)
